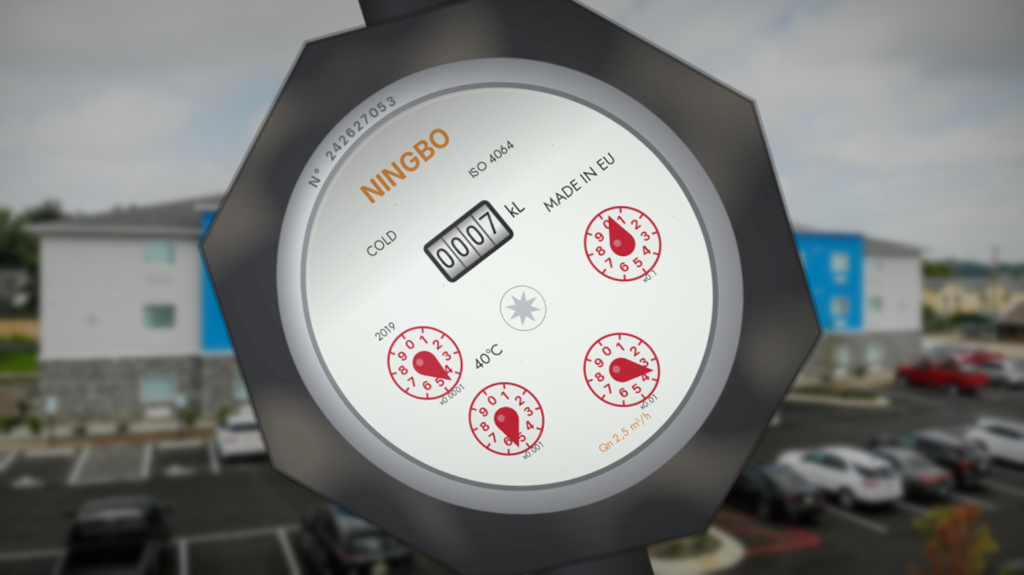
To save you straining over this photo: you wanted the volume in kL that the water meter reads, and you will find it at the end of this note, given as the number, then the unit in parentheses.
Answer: 7.0354 (kL)
